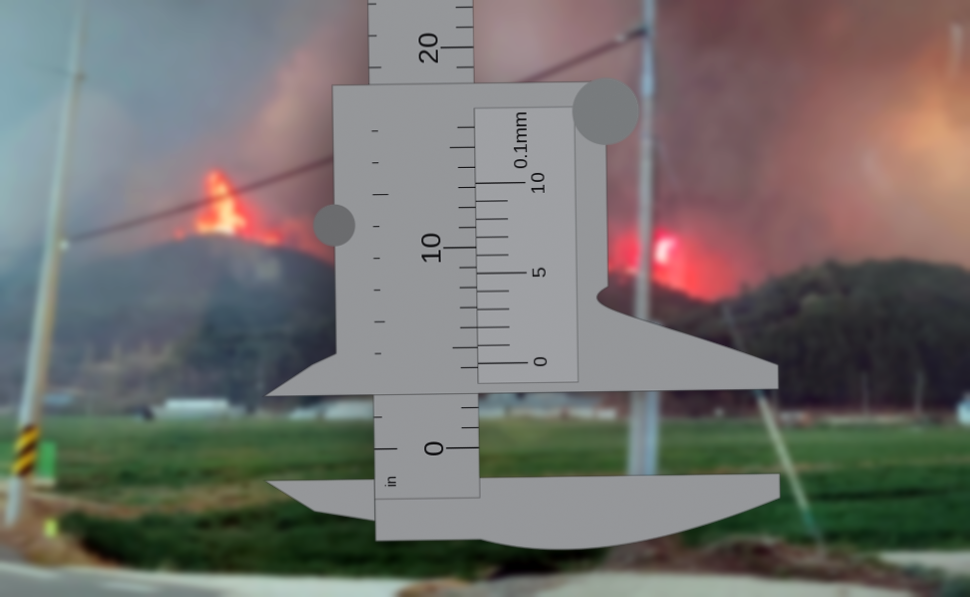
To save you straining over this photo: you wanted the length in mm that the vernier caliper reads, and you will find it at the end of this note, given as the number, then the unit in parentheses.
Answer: 4.2 (mm)
